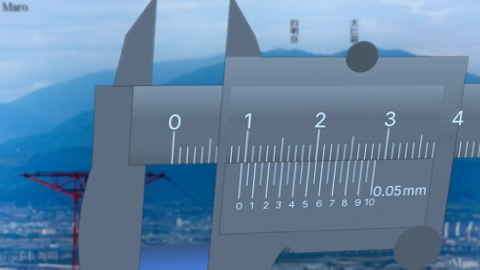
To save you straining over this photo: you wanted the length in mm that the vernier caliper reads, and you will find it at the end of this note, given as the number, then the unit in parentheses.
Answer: 9.6 (mm)
